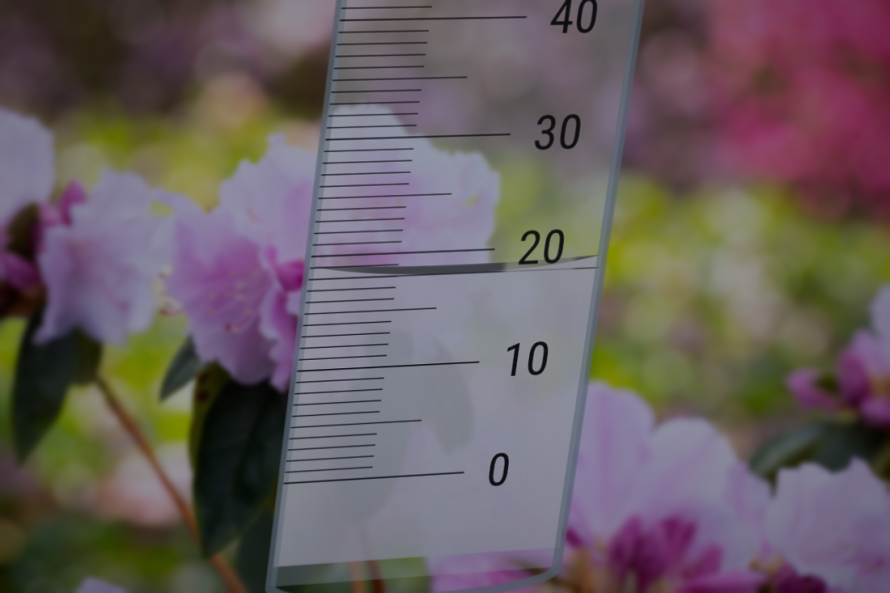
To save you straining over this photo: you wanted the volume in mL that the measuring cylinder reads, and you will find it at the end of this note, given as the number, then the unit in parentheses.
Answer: 18 (mL)
